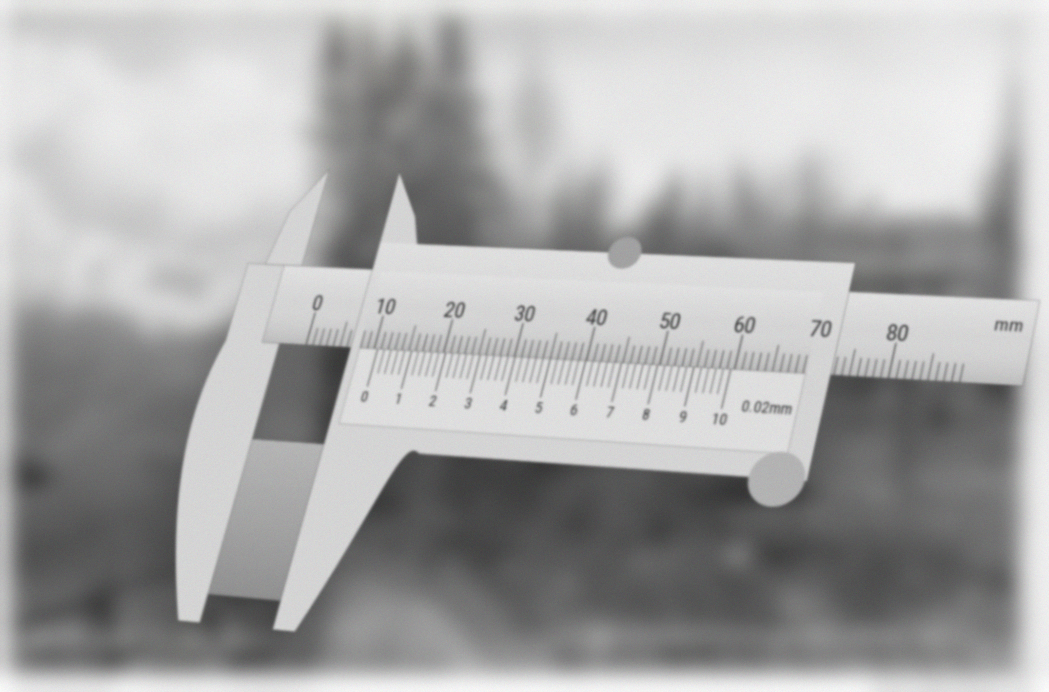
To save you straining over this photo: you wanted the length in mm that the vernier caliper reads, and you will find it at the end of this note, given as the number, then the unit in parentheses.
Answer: 10.5 (mm)
